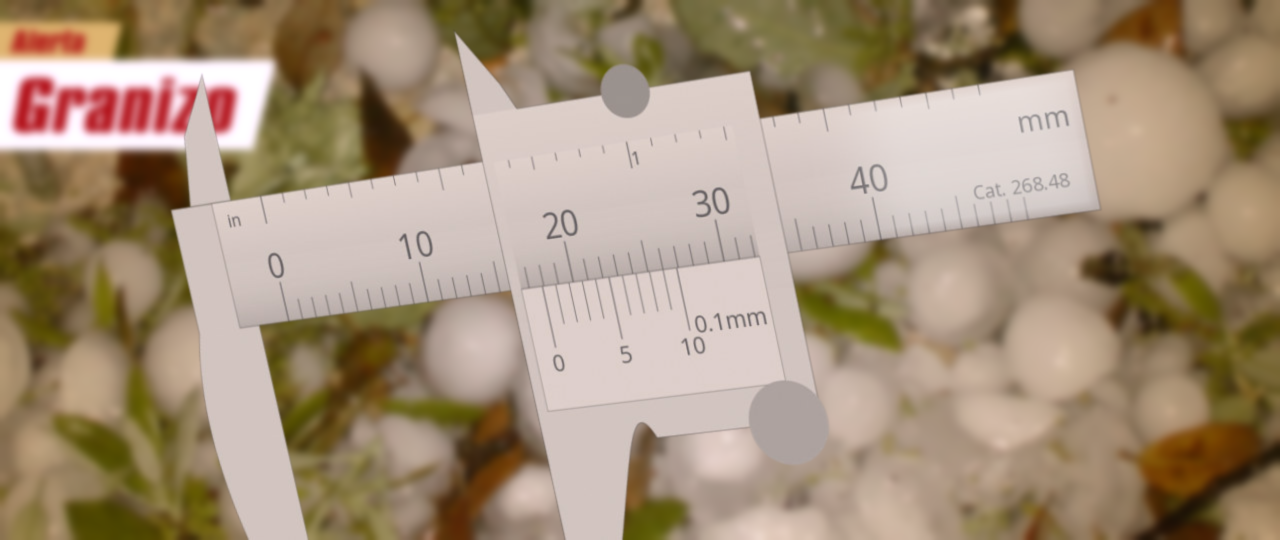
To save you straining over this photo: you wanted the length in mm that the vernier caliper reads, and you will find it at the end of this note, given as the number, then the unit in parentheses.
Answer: 17.9 (mm)
